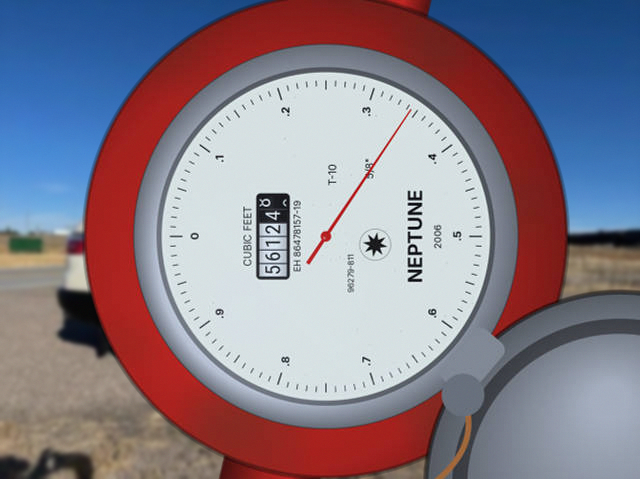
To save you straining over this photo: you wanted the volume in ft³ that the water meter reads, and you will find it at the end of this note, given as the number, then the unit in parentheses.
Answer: 561248.34 (ft³)
